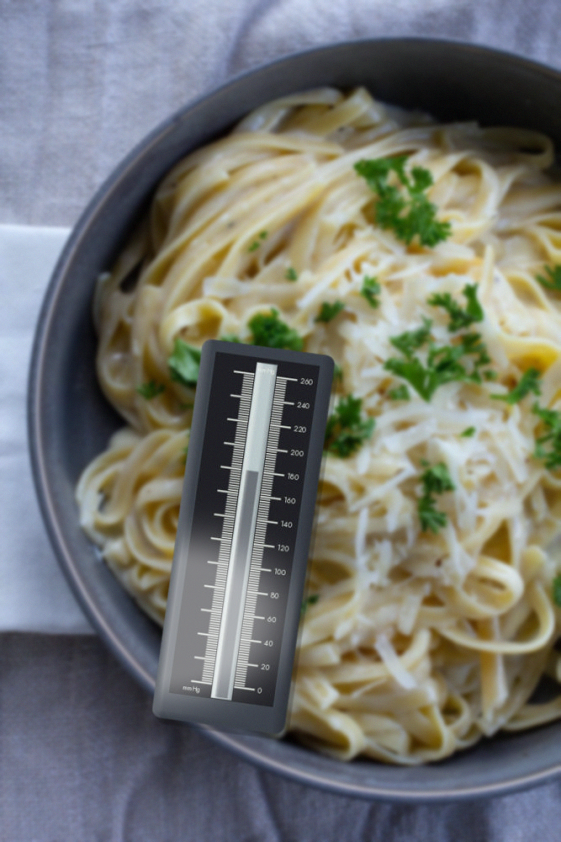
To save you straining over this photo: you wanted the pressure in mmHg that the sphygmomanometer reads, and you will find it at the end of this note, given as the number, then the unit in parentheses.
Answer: 180 (mmHg)
